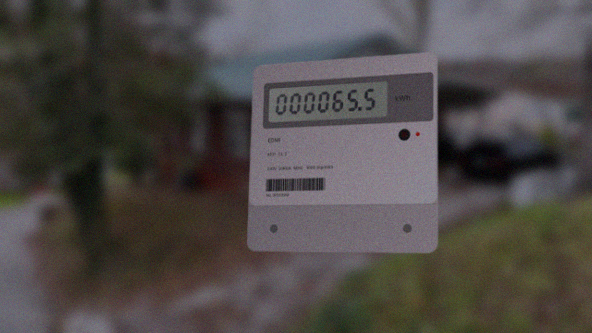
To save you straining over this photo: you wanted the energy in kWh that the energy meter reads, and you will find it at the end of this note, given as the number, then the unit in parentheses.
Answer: 65.5 (kWh)
